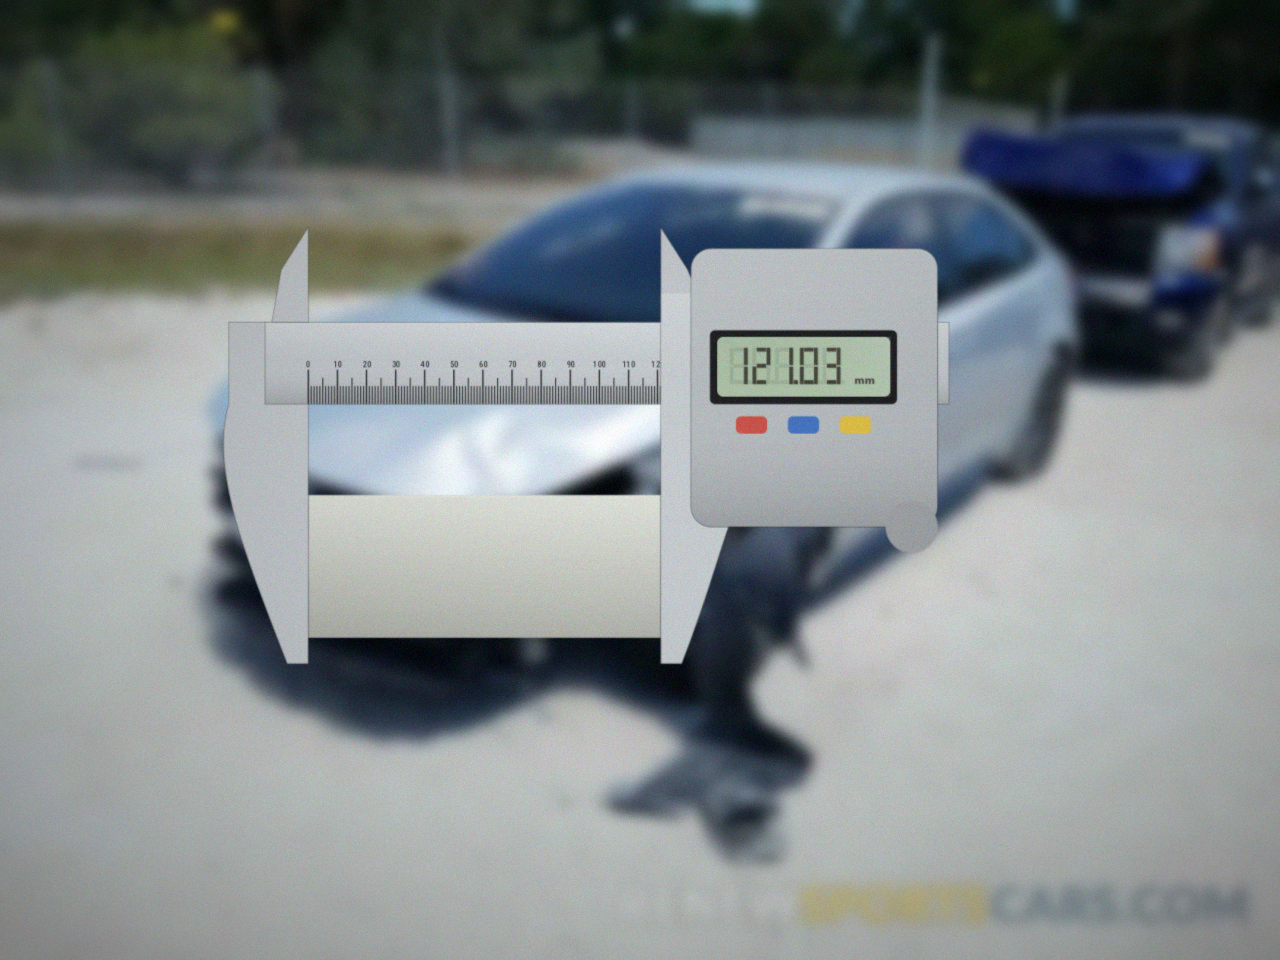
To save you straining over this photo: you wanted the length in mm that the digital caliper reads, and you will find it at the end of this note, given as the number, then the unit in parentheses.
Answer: 121.03 (mm)
